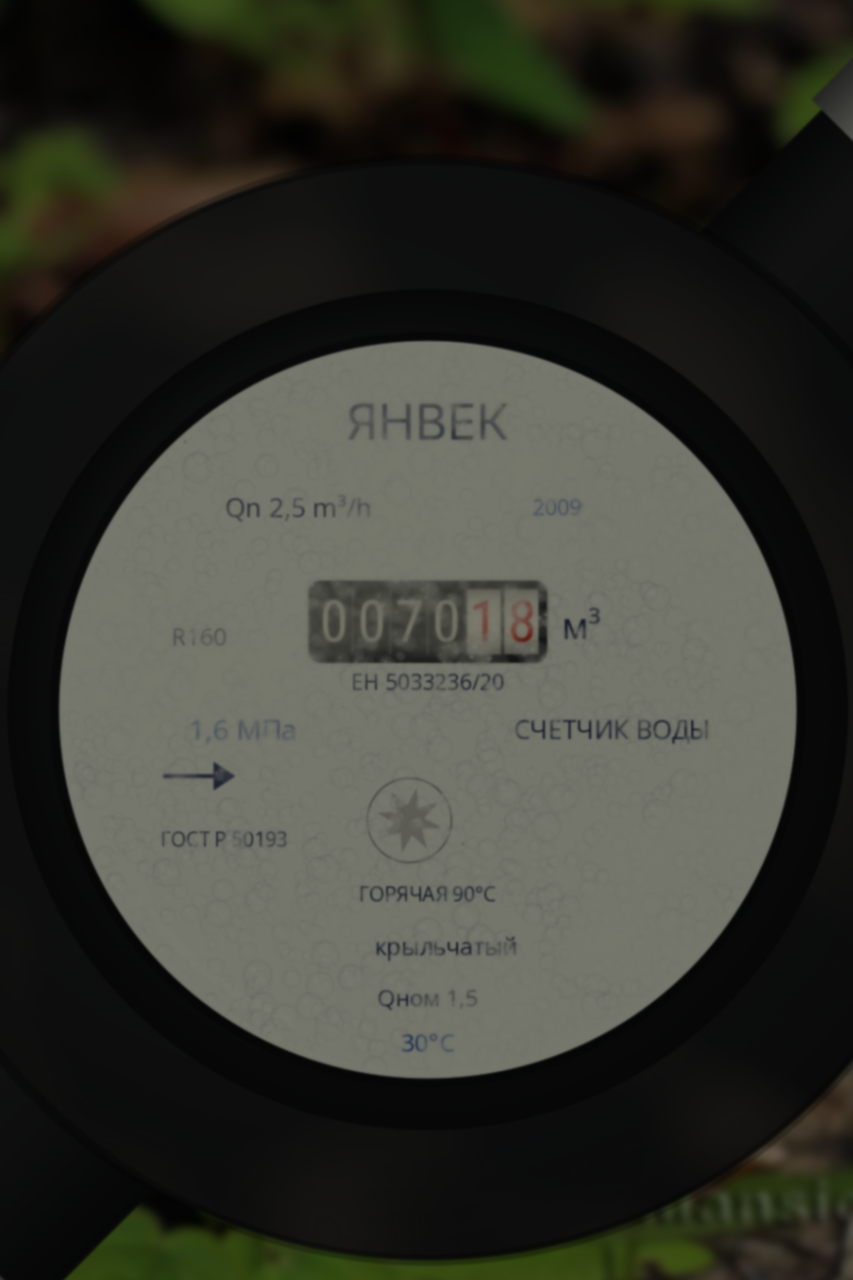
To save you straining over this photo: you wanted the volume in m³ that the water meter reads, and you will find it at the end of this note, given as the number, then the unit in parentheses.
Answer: 70.18 (m³)
